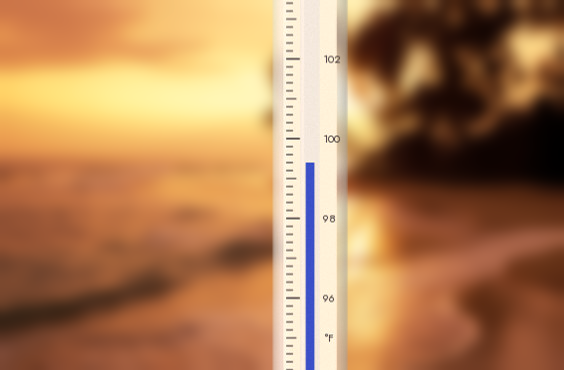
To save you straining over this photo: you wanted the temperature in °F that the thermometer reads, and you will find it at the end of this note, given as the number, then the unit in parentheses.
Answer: 99.4 (°F)
